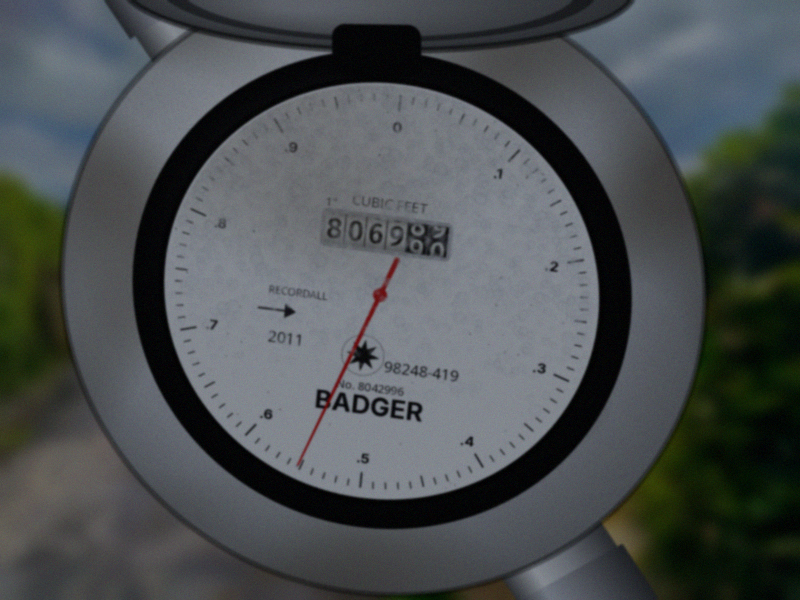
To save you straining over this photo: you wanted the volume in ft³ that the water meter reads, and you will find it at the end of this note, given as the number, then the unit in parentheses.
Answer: 806989.55 (ft³)
